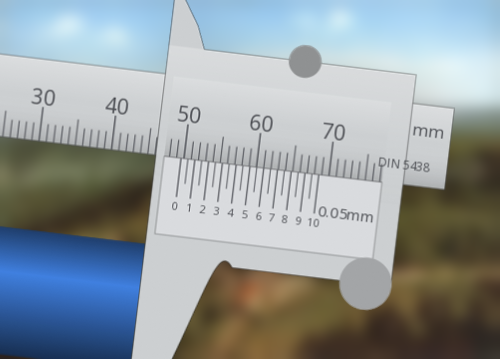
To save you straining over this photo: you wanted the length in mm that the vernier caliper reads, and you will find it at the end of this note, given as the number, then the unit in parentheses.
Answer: 49.6 (mm)
